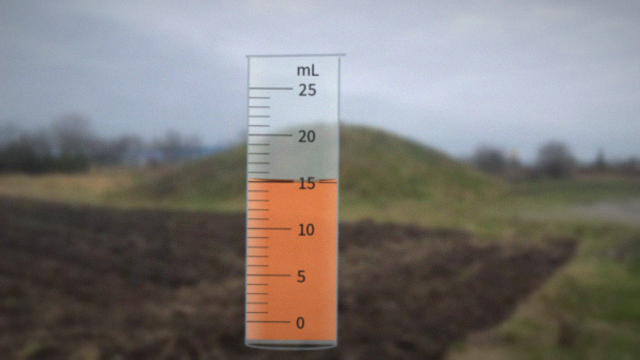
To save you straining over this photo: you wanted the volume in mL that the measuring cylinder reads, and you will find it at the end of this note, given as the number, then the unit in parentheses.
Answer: 15 (mL)
